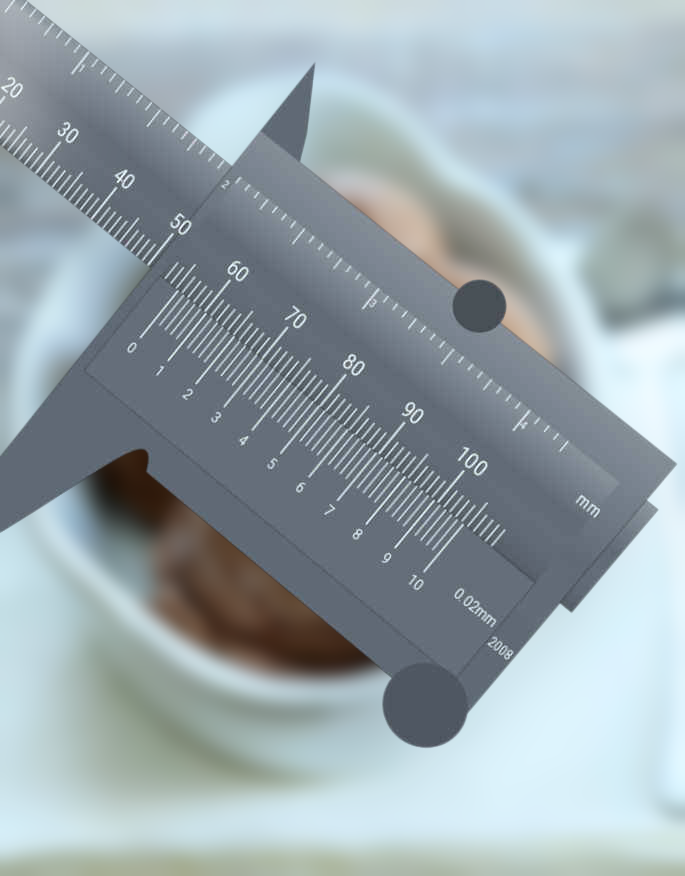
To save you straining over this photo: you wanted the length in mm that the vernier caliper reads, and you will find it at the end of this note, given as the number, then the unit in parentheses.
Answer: 55.4 (mm)
